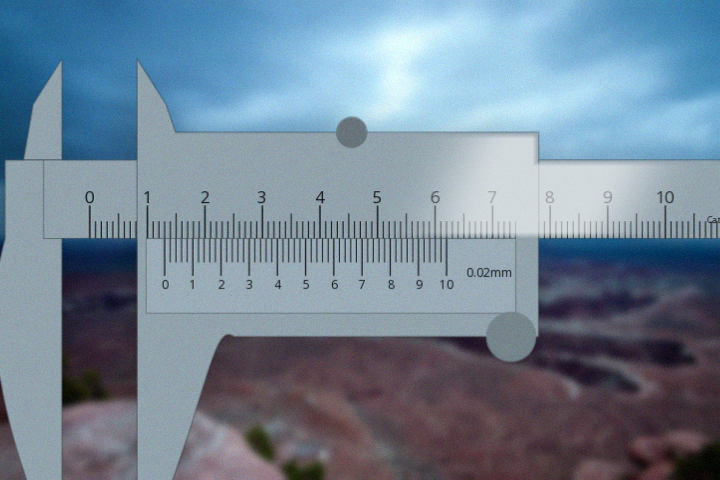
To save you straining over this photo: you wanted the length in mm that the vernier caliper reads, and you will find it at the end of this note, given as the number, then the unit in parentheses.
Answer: 13.0 (mm)
